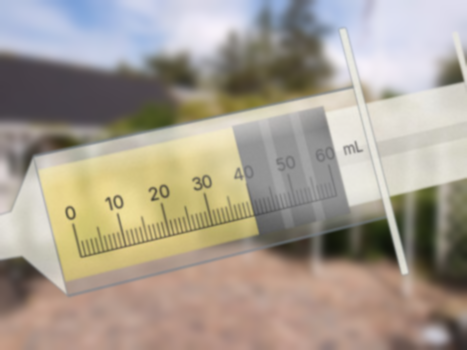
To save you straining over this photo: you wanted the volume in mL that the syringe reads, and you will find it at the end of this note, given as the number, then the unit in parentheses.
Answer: 40 (mL)
